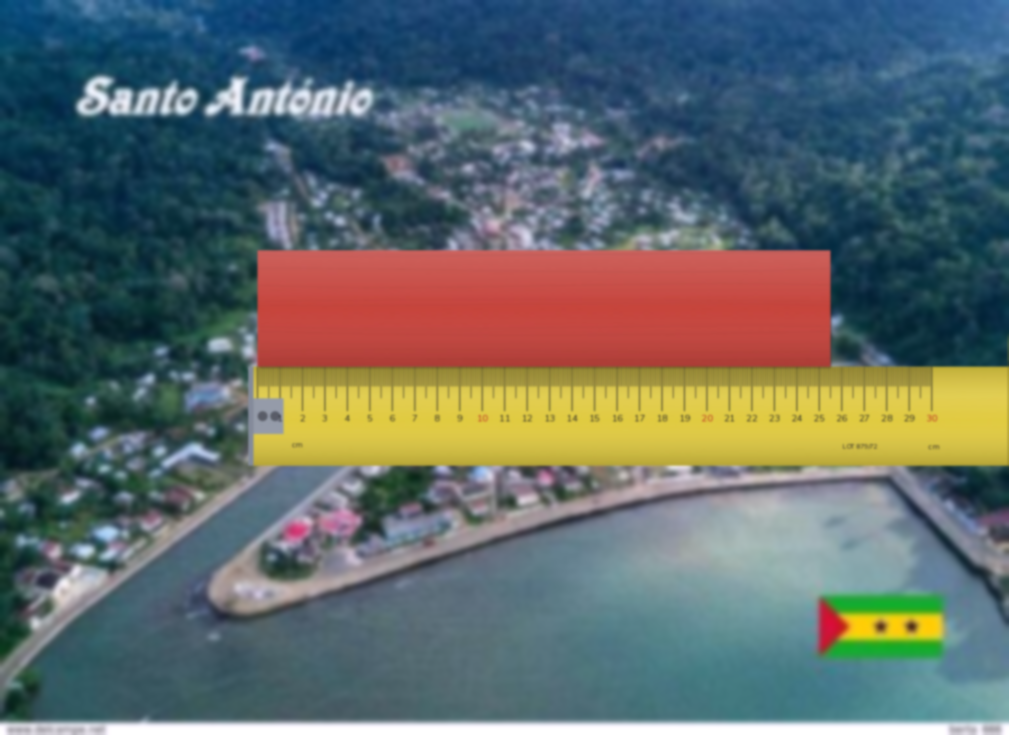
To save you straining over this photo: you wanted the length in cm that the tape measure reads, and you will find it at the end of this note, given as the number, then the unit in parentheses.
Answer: 25.5 (cm)
